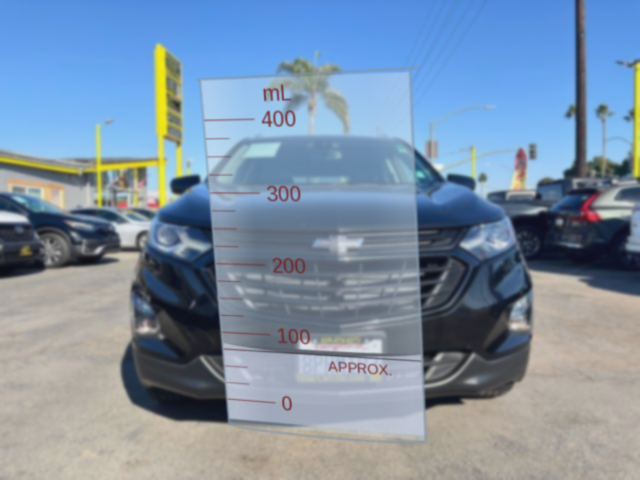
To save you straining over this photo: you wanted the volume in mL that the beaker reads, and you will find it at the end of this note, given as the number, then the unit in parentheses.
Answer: 75 (mL)
